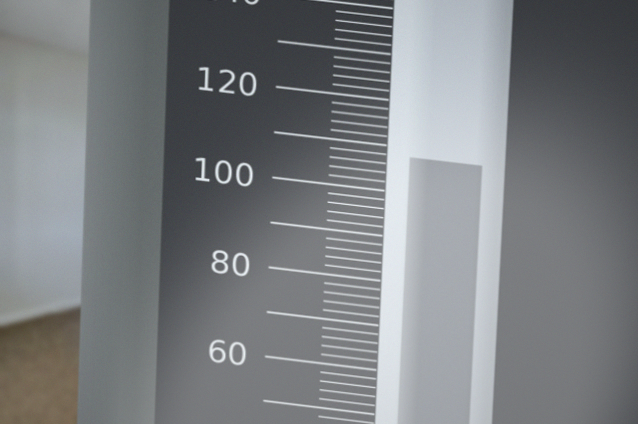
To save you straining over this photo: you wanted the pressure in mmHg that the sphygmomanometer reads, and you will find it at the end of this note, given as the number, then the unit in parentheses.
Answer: 108 (mmHg)
